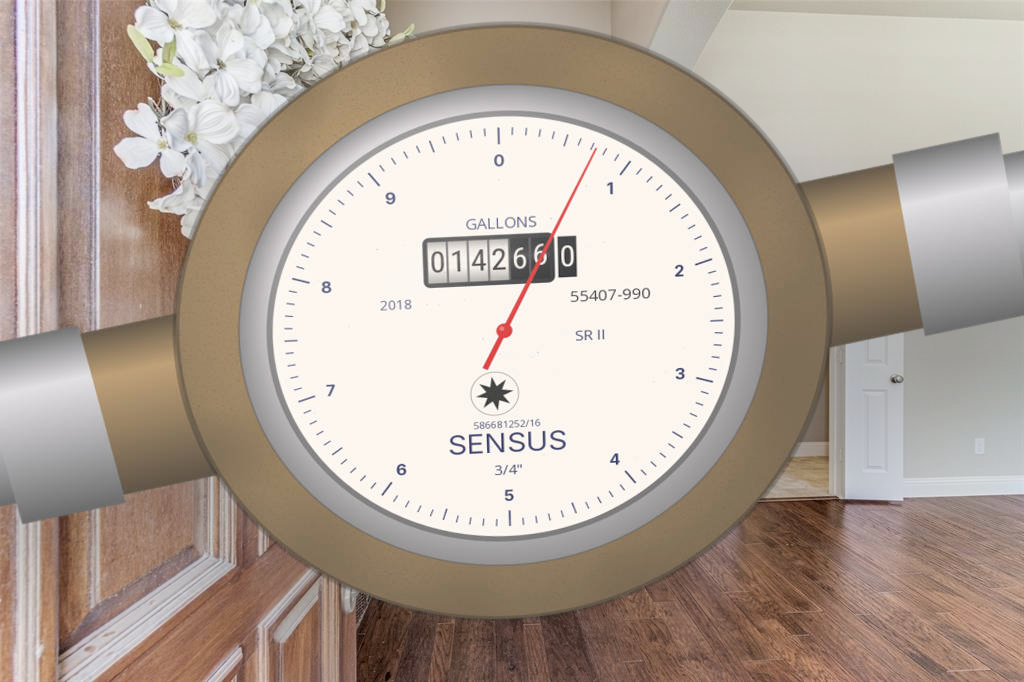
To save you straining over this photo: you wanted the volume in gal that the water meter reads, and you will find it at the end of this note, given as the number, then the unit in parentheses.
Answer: 142660.7 (gal)
